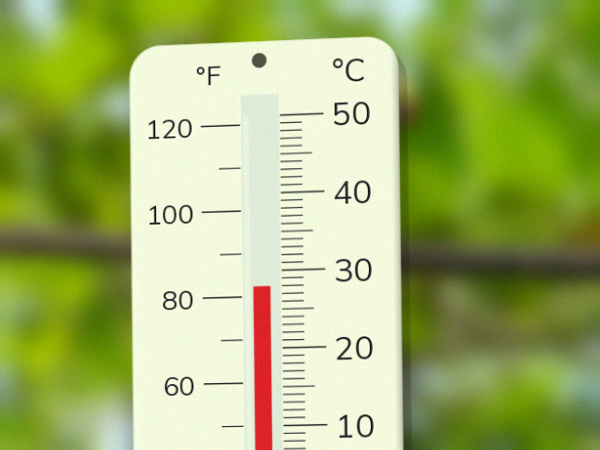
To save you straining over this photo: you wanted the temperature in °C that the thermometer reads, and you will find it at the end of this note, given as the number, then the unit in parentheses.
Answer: 28 (°C)
